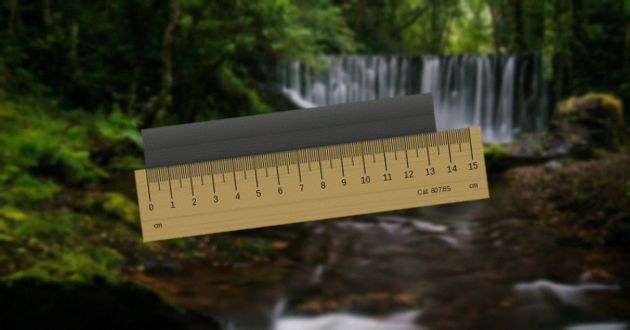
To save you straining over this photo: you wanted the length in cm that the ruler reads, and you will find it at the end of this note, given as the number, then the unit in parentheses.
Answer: 13.5 (cm)
